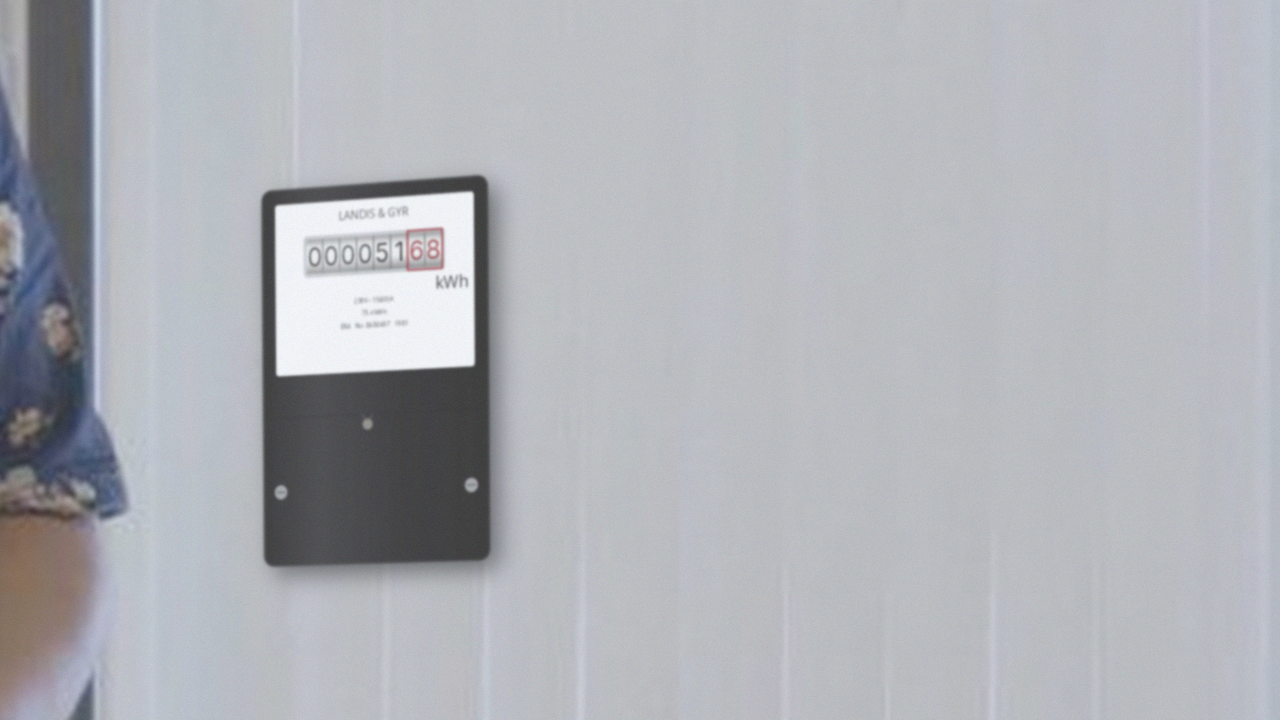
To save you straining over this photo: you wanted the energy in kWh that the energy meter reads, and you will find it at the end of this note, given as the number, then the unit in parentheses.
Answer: 51.68 (kWh)
